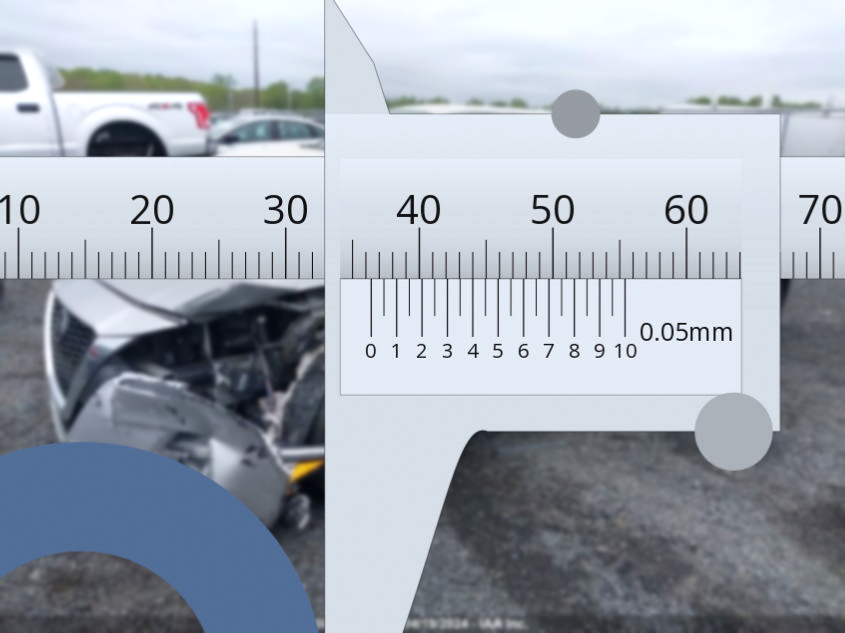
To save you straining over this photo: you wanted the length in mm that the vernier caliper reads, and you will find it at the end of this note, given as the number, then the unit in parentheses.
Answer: 36.4 (mm)
